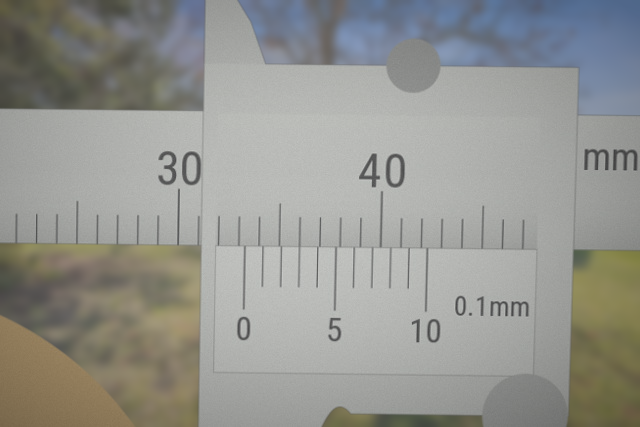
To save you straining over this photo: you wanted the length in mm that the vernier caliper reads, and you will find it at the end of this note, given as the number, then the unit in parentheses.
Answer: 33.3 (mm)
